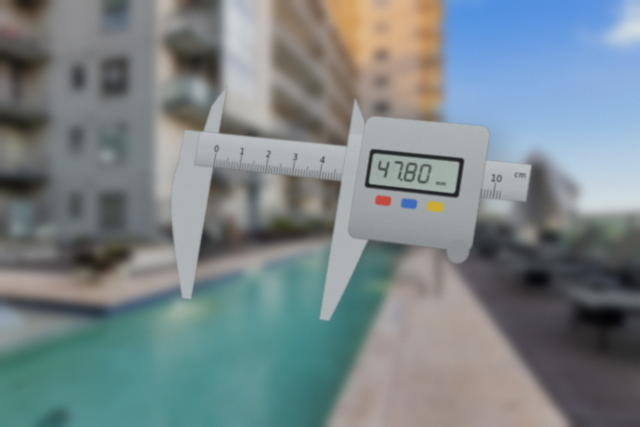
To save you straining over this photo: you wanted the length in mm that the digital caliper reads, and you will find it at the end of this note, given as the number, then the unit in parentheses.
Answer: 47.80 (mm)
